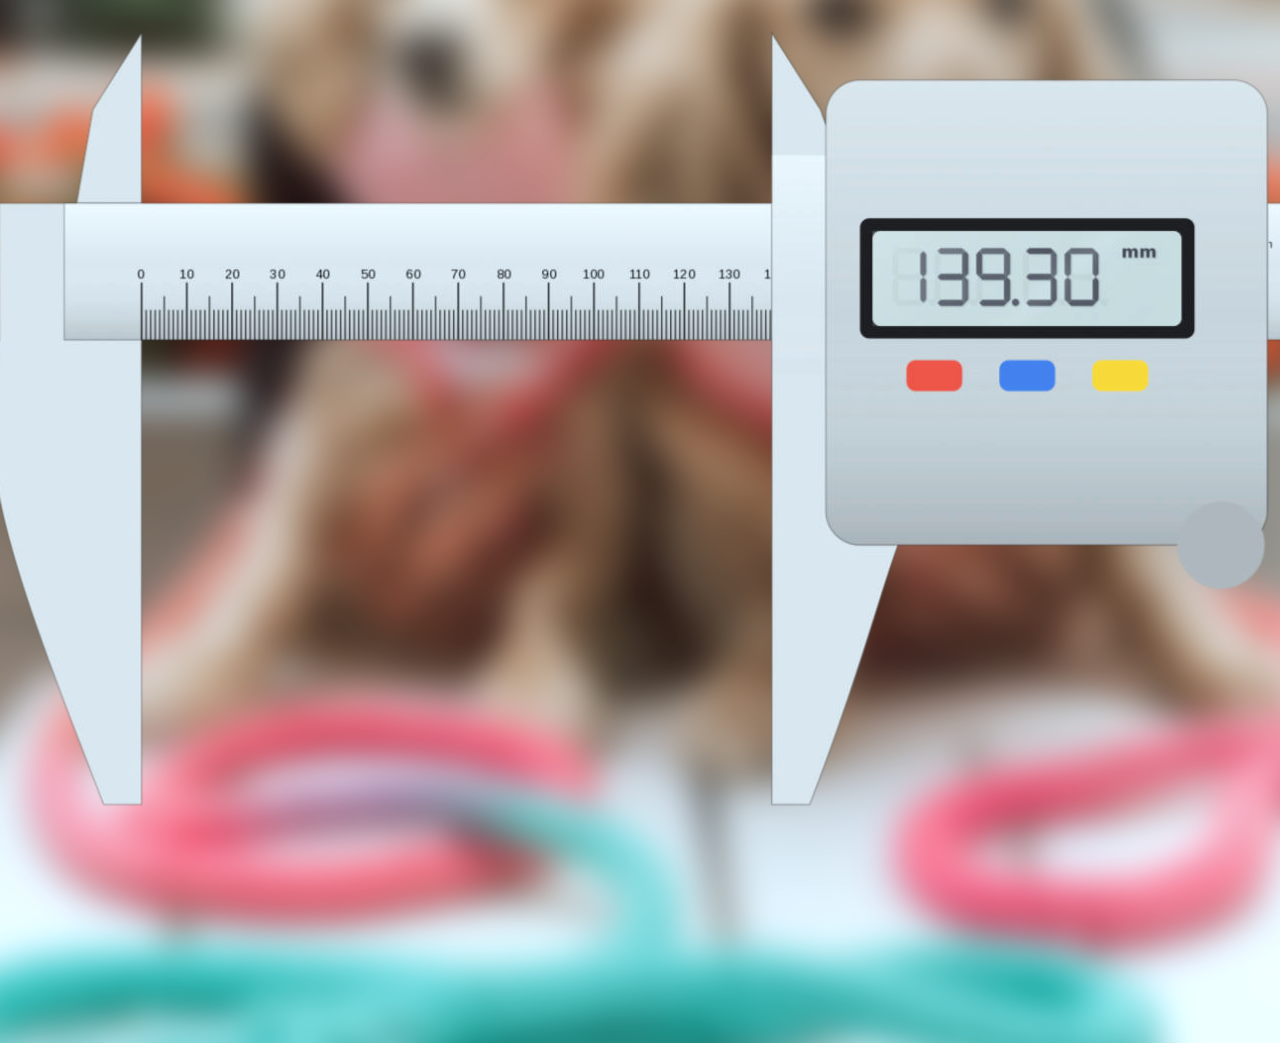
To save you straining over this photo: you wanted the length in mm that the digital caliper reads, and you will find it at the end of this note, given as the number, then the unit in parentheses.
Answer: 139.30 (mm)
